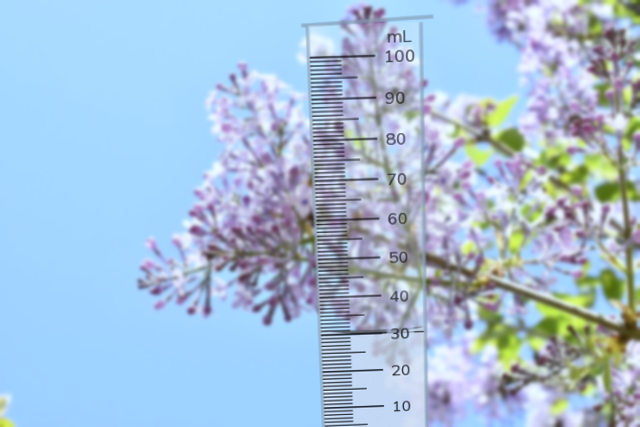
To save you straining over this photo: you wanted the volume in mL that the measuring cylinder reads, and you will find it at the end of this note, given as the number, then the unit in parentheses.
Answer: 30 (mL)
